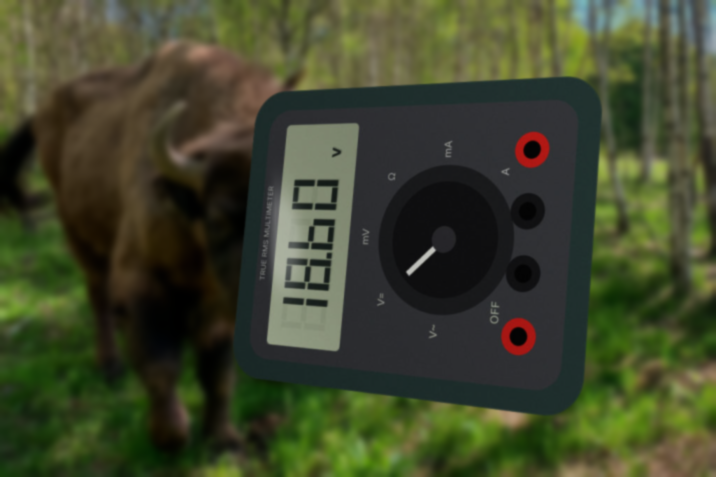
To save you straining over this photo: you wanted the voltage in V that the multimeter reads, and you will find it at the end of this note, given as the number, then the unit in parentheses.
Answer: 18.60 (V)
